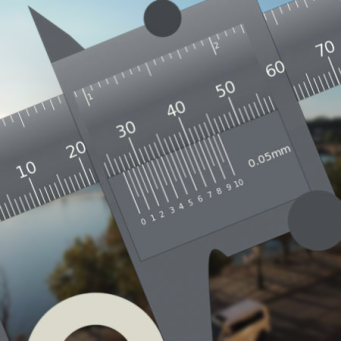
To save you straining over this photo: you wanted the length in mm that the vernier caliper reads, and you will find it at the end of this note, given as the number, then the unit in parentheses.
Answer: 26.6 (mm)
